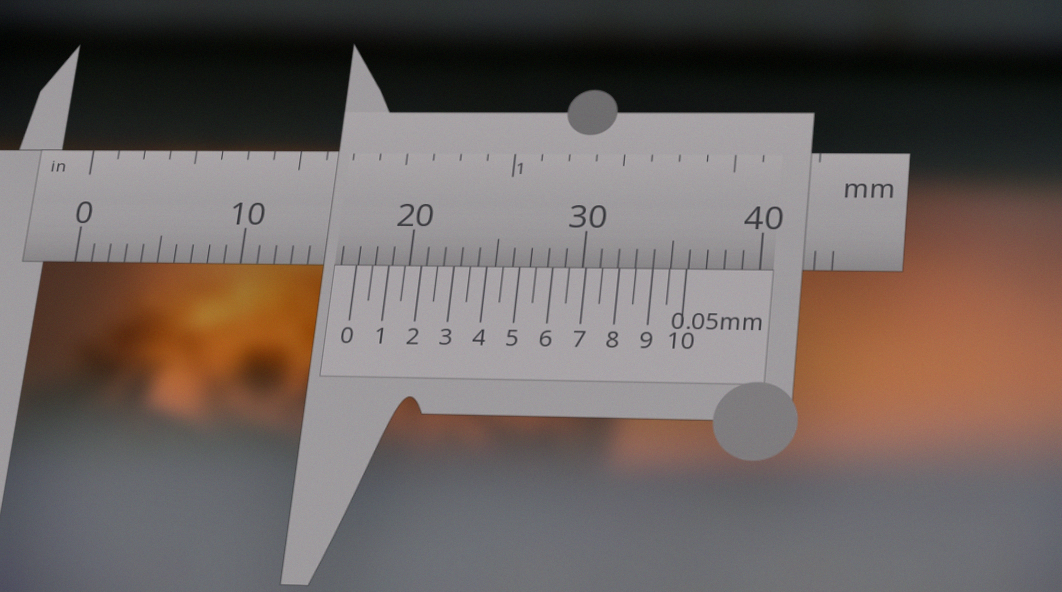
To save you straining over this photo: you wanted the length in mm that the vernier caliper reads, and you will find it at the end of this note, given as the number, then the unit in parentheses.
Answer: 16.9 (mm)
